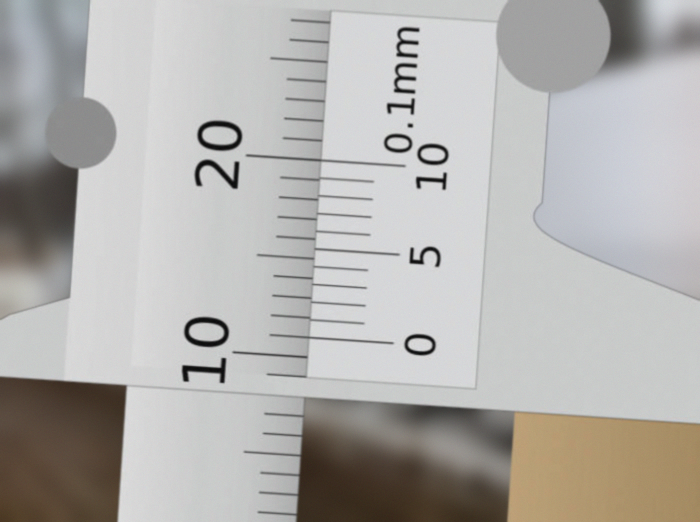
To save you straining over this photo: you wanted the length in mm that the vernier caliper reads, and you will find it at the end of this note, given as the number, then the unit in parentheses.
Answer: 11.0 (mm)
